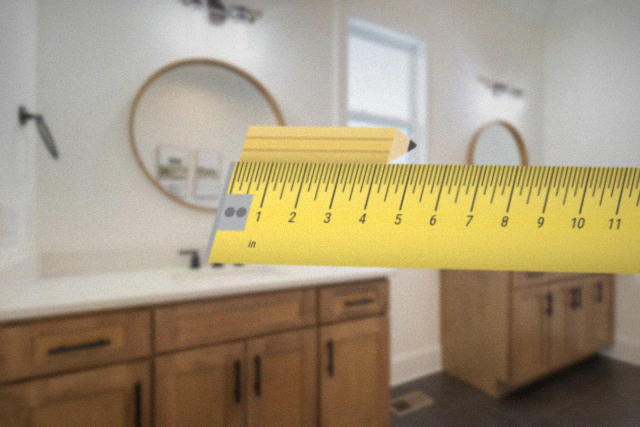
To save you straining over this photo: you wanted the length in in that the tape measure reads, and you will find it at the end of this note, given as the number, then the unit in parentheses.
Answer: 5 (in)
